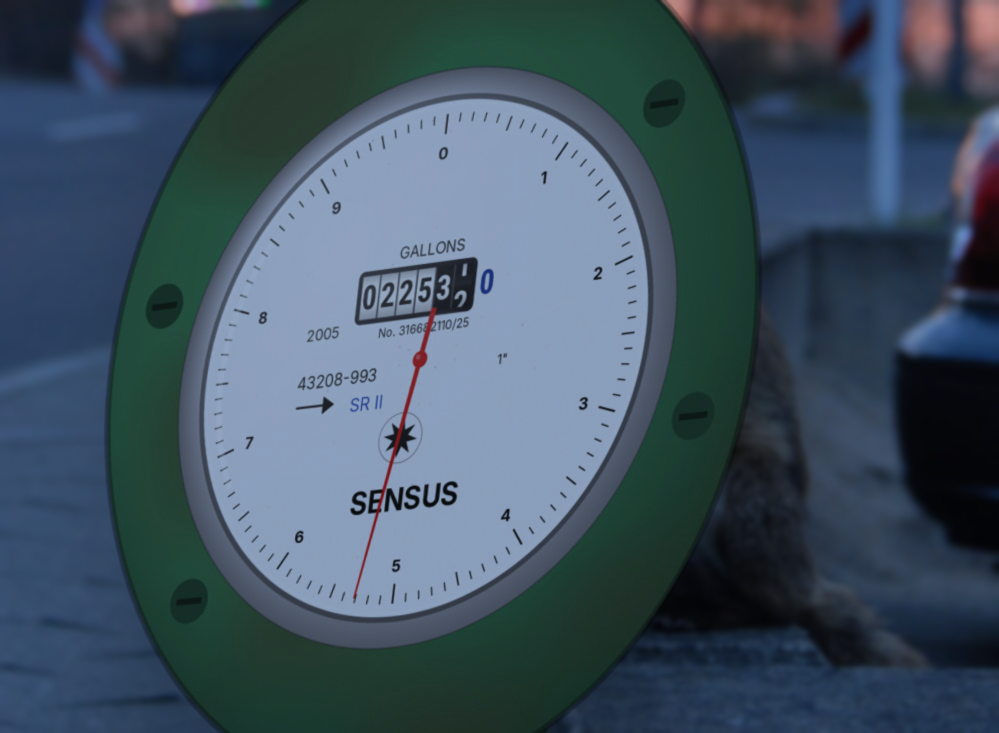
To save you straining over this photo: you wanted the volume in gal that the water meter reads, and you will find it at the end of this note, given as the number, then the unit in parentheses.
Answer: 225315.3 (gal)
